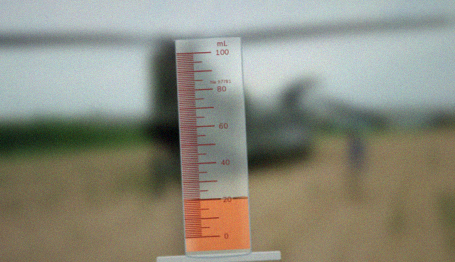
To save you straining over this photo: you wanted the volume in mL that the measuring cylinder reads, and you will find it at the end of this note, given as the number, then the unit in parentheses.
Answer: 20 (mL)
